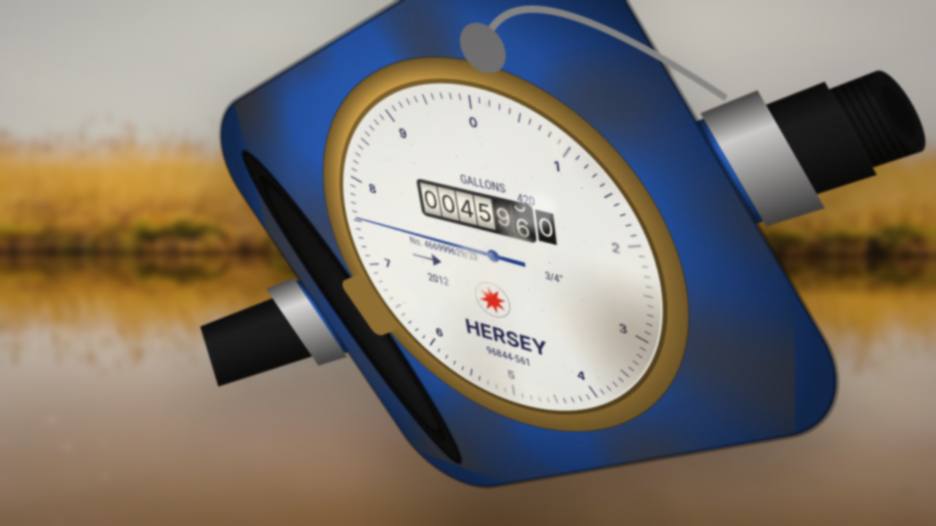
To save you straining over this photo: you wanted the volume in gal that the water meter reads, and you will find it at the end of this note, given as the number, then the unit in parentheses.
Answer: 45957.5 (gal)
